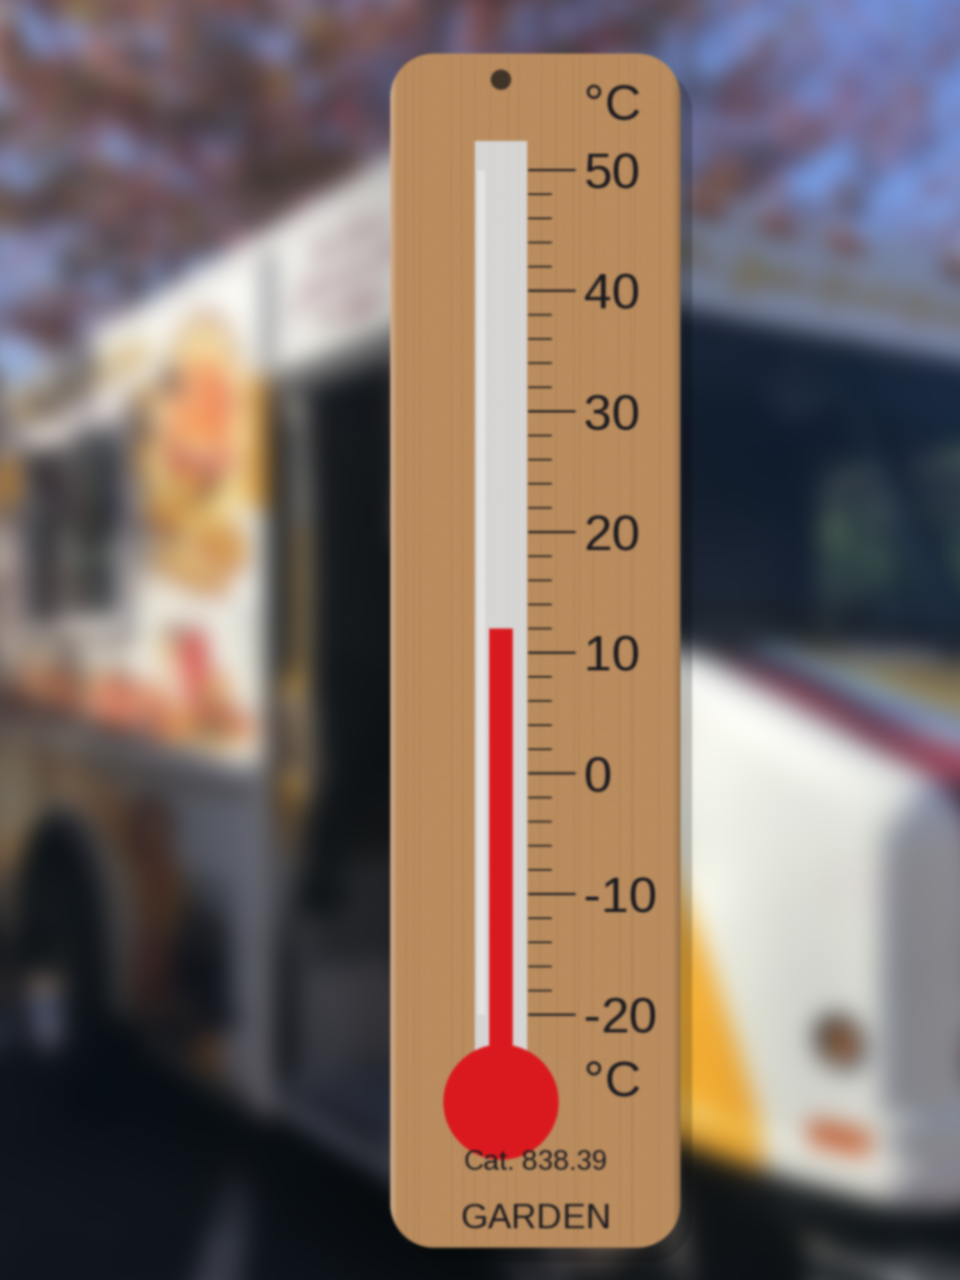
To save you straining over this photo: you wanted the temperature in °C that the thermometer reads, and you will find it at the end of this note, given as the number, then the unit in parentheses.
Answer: 12 (°C)
